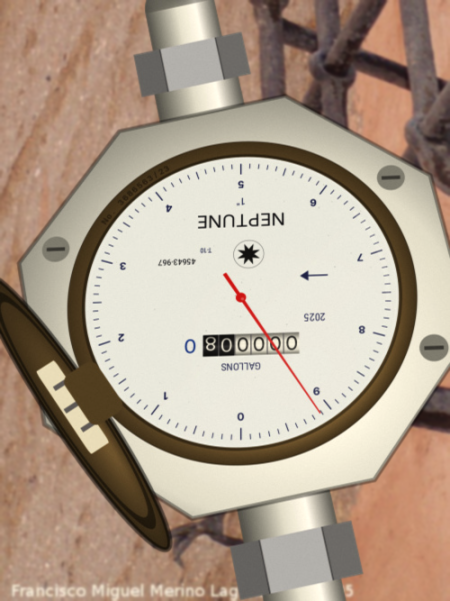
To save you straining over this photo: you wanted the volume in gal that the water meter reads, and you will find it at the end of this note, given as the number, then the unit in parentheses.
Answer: 79.1 (gal)
